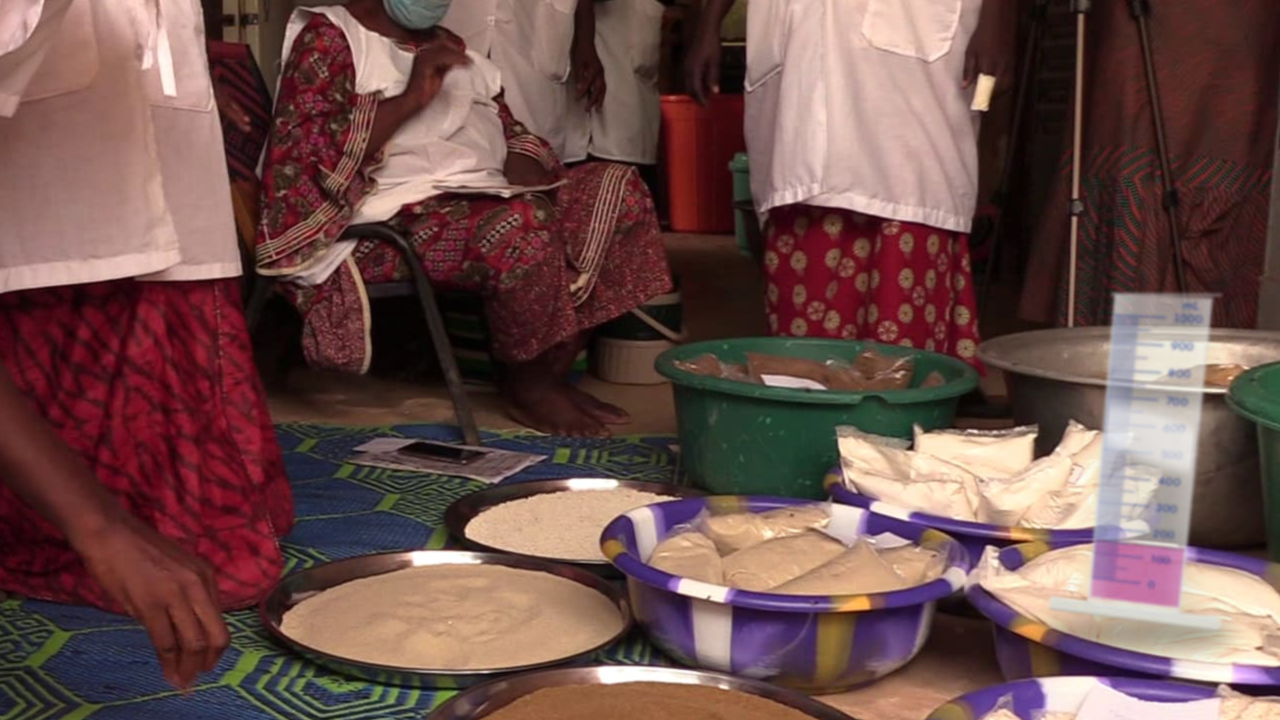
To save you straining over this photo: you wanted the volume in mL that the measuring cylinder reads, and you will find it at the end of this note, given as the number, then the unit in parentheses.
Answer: 150 (mL)
